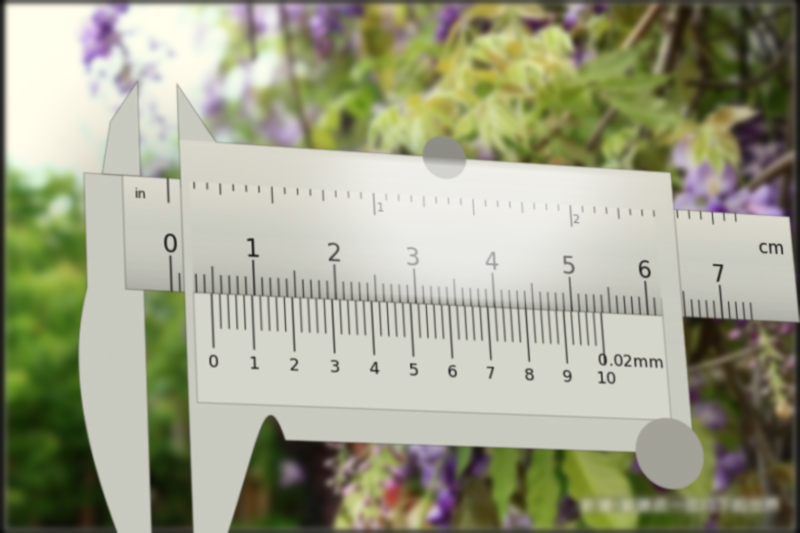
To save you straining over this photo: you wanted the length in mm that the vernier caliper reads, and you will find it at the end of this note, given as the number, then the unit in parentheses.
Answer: 4.8 (mm)
